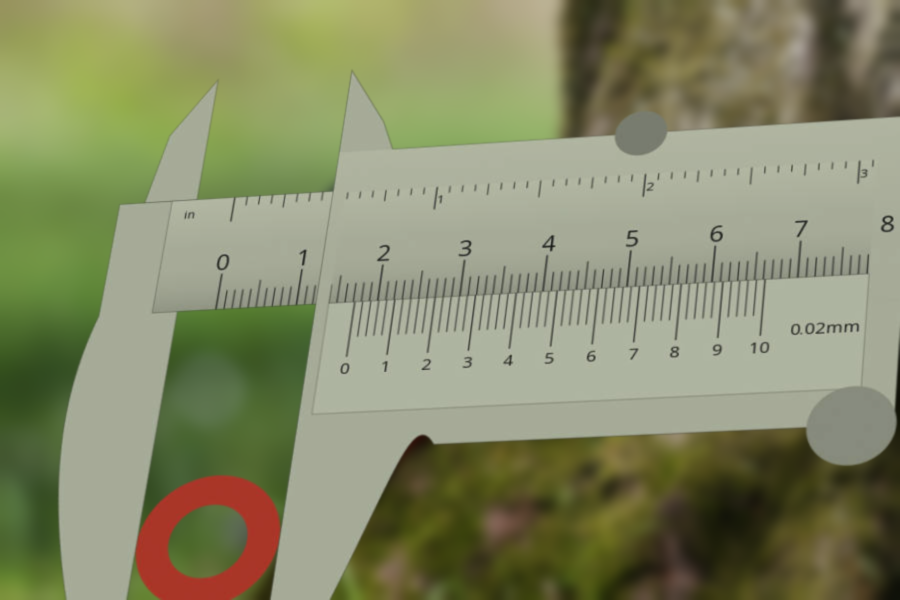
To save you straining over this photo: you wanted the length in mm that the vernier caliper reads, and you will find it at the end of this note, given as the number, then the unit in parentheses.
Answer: 17.2 (mm)
